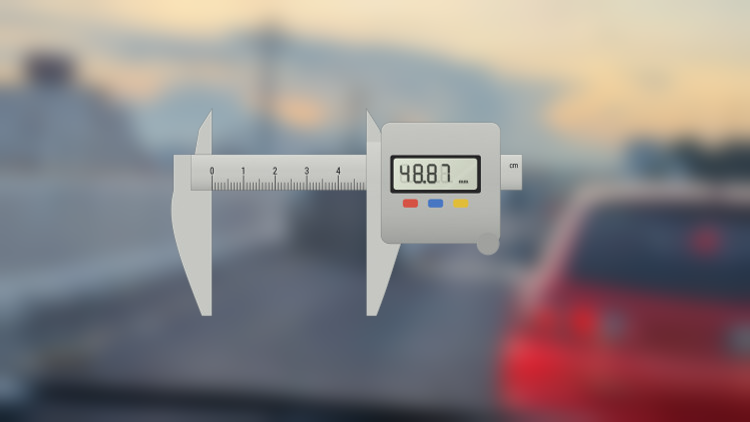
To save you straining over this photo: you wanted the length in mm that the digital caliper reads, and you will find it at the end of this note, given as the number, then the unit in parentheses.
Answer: 48.87 (mm)
